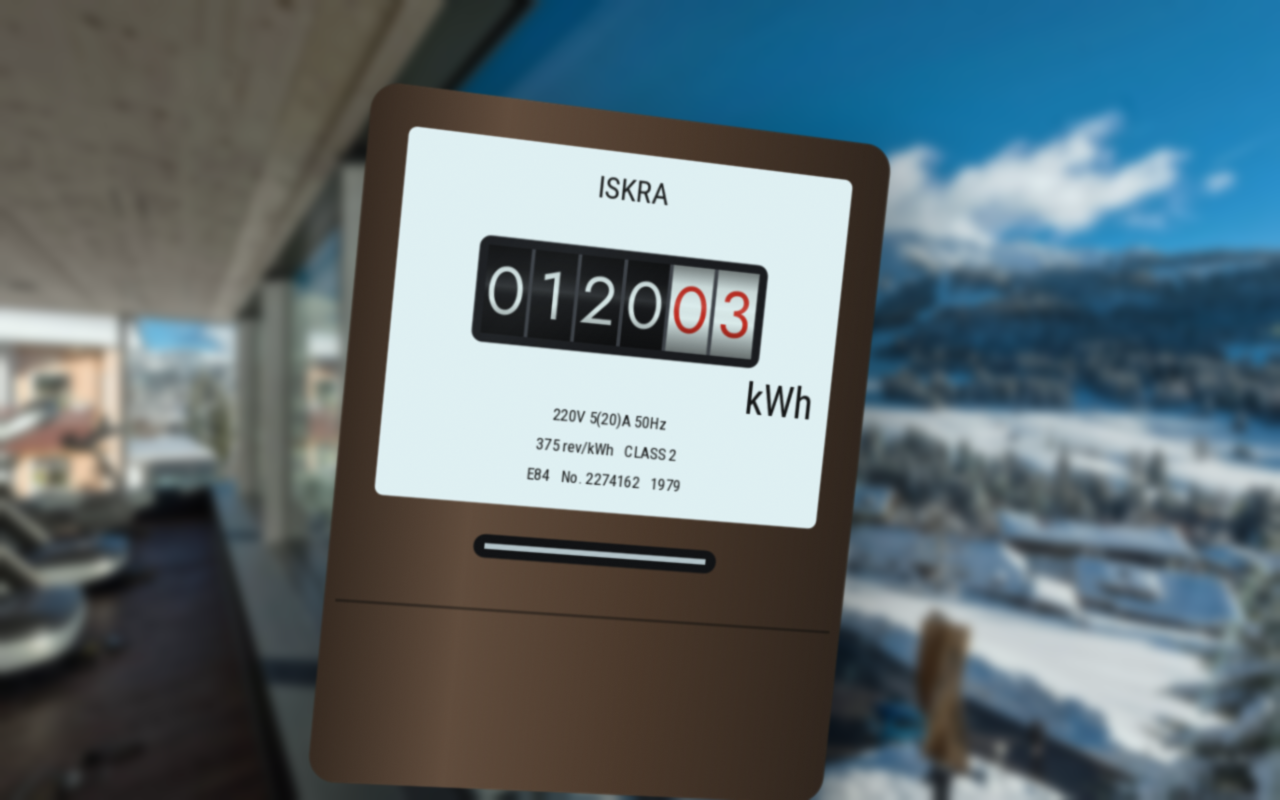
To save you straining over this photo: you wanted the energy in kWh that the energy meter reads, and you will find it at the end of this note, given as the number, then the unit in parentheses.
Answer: 120.03 (kWh)
